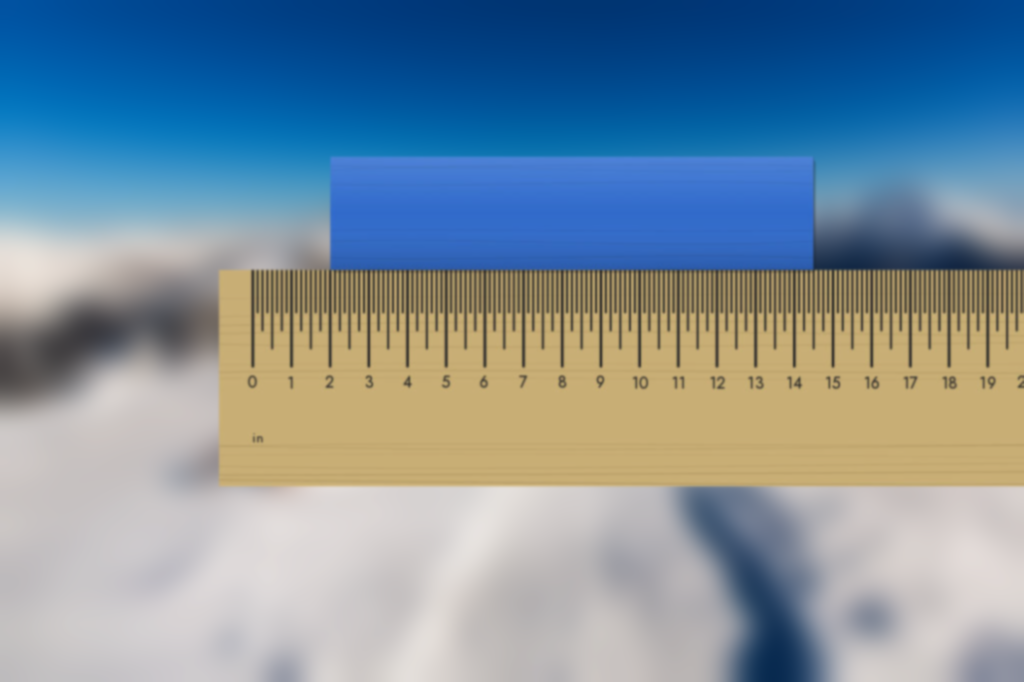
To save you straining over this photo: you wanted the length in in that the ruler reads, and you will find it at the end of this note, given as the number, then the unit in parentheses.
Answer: 12.5 (in)
